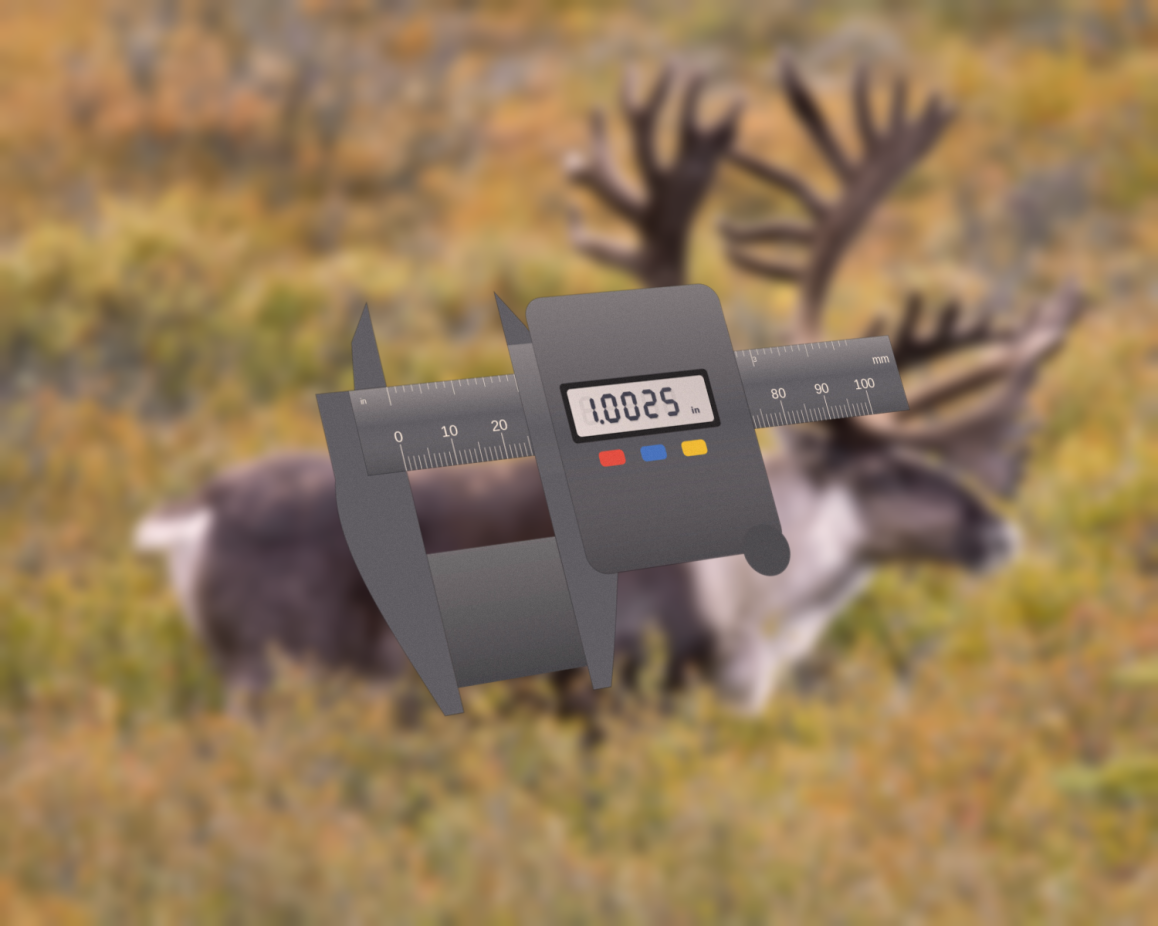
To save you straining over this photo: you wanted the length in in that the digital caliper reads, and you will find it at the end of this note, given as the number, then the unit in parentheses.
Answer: 1.0025 (in)
